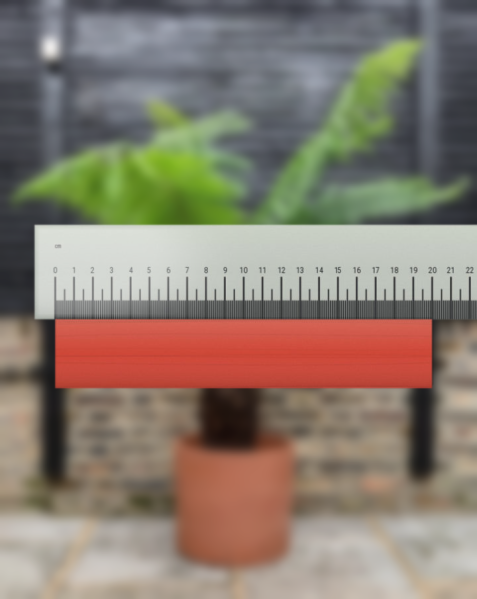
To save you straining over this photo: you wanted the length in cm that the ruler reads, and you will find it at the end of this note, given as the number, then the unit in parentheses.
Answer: 20 (cm)
